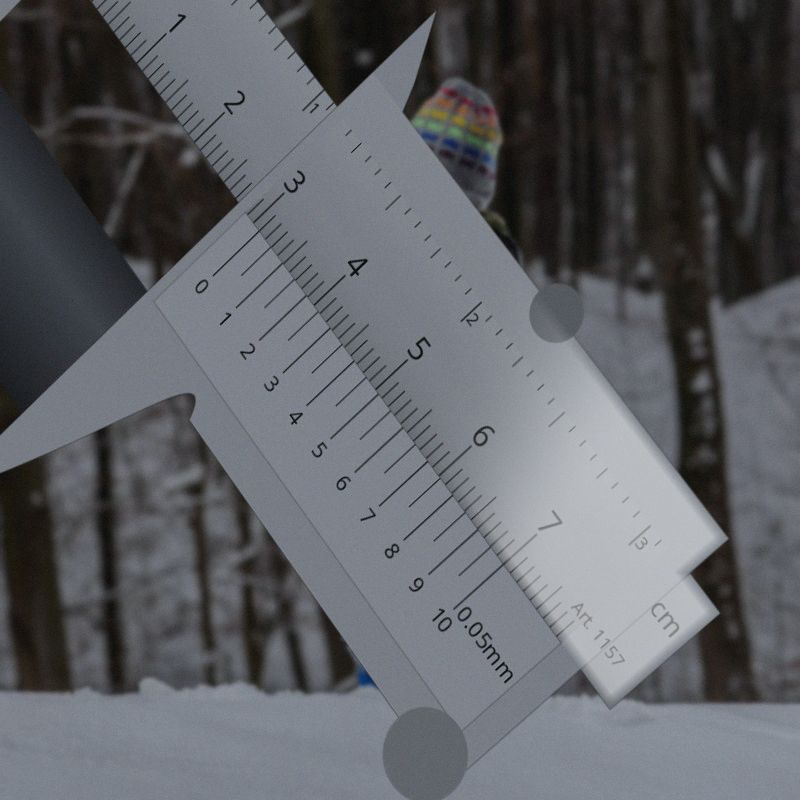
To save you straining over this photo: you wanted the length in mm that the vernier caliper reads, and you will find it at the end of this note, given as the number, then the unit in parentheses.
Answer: 31.0 (mm)
